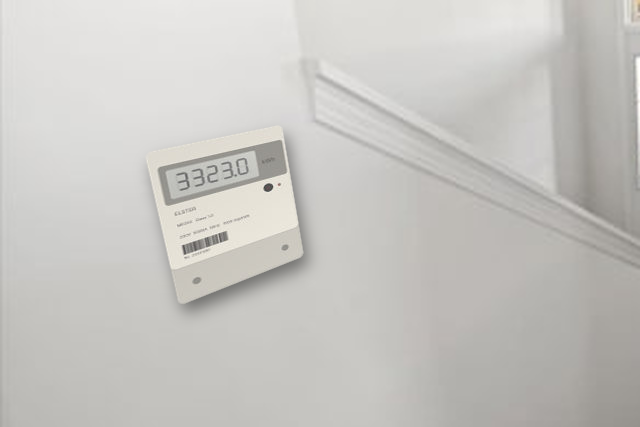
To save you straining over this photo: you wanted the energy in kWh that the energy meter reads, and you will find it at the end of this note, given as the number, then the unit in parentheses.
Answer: 3323.0 (kWh)
